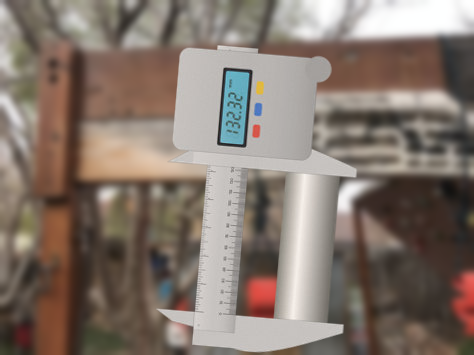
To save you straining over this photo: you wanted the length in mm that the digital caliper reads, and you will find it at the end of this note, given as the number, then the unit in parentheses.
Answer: 132.32 (mm)
